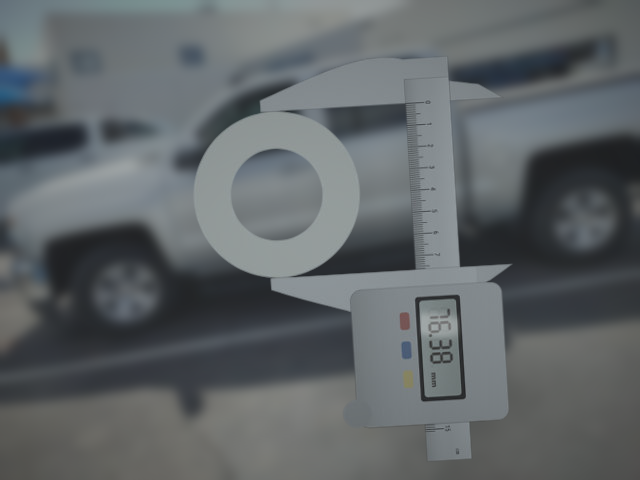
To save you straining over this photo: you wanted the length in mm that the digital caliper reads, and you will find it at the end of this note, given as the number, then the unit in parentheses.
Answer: 76.38 (mm)
